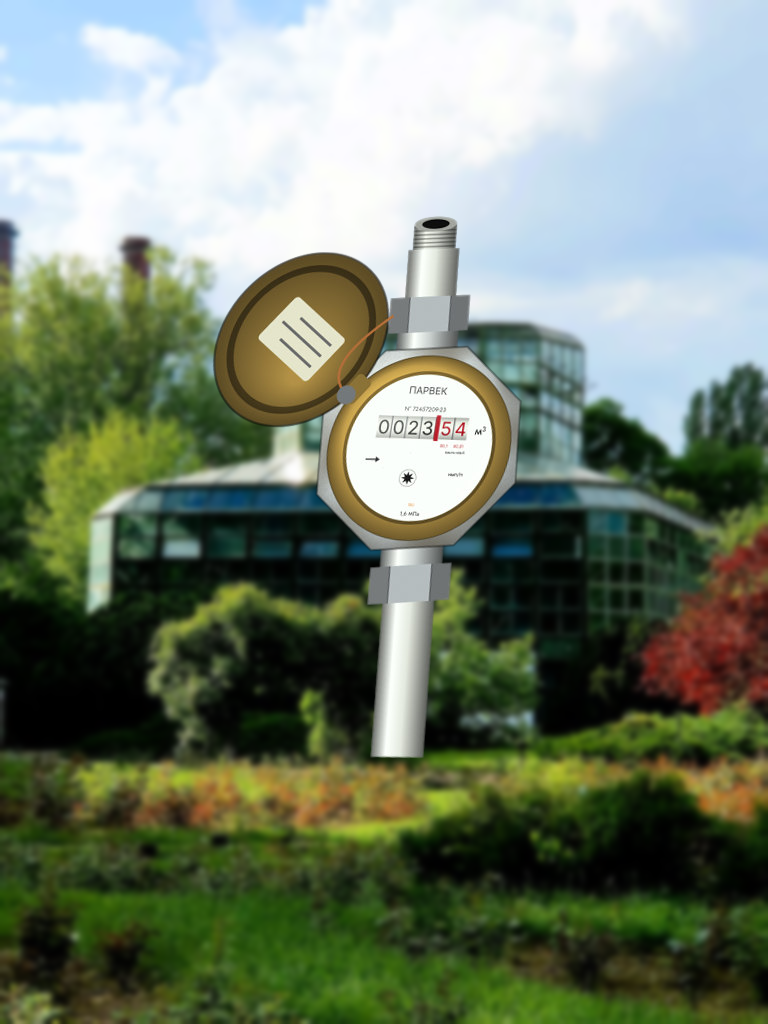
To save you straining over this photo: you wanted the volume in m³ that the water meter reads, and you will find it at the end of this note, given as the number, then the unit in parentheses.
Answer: 23.54 (m³)
